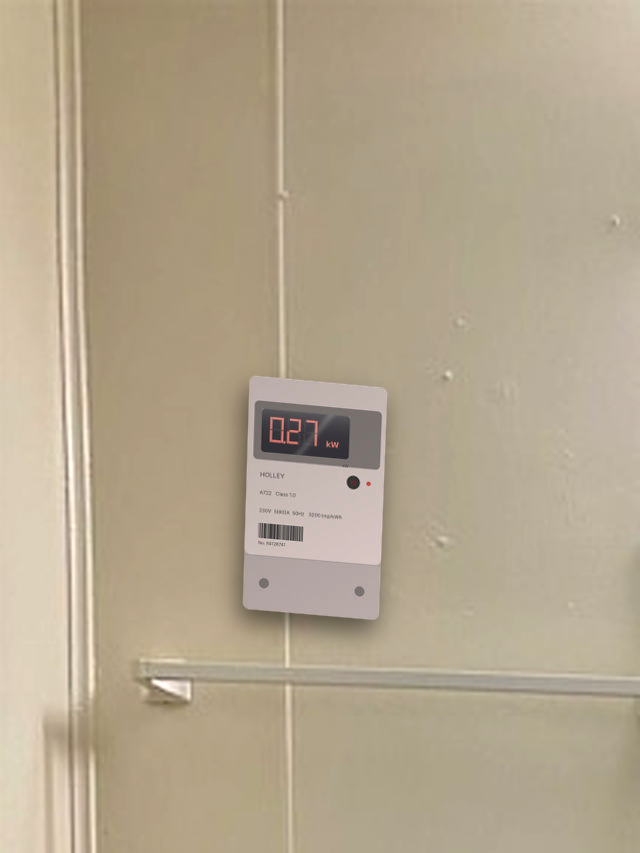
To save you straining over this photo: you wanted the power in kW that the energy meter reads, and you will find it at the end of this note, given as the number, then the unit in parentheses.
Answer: 0.27 (kW)
